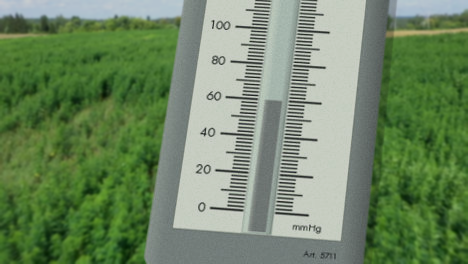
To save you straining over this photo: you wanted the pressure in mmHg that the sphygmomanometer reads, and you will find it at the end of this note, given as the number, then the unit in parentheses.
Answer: 60 (mmHg)
